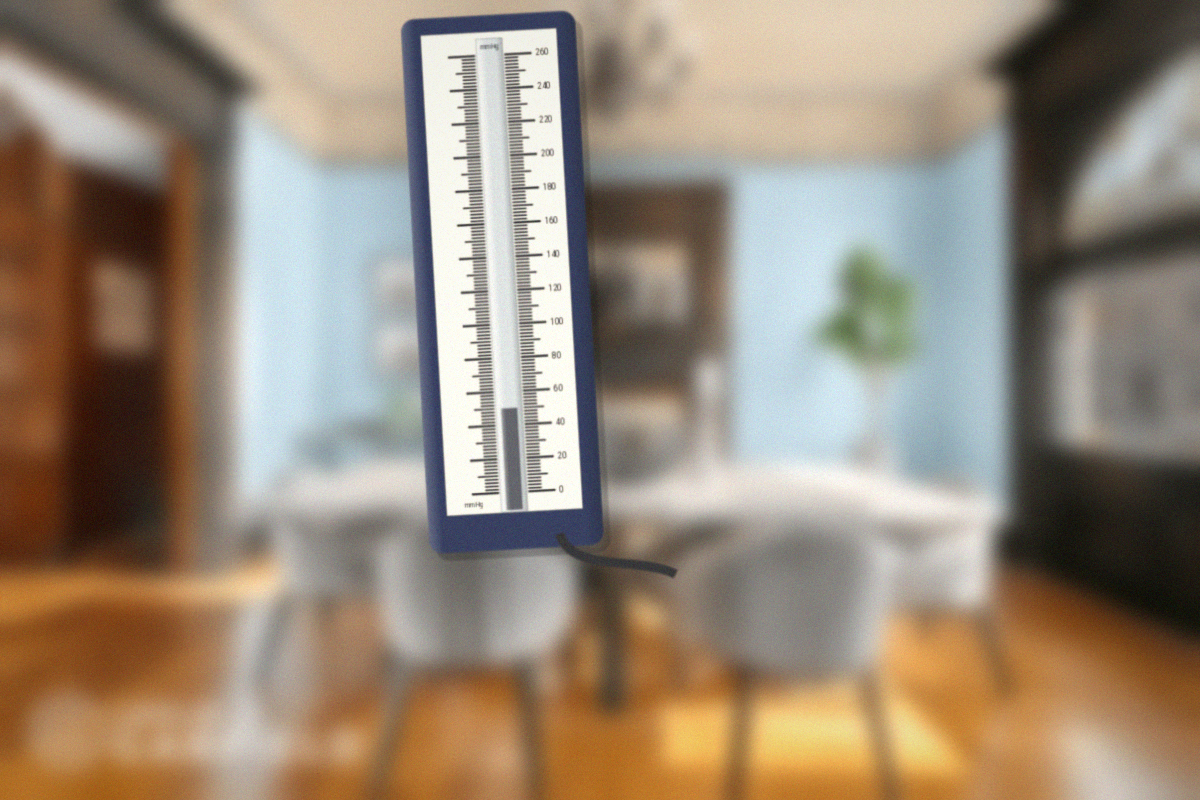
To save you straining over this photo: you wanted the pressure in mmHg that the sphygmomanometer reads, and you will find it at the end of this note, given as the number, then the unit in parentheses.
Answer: 50 (mmHg)
